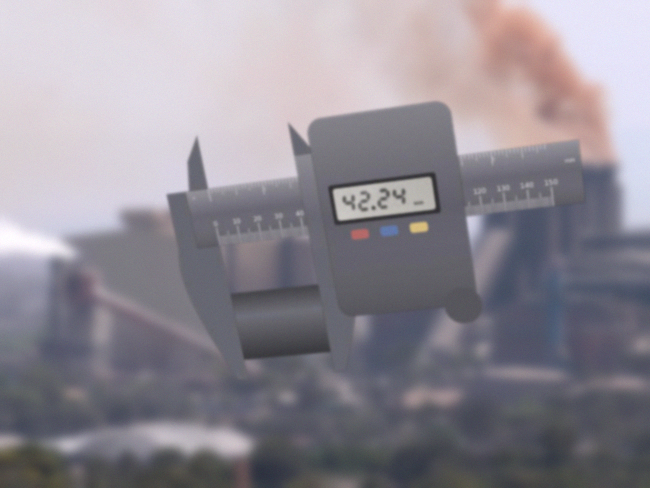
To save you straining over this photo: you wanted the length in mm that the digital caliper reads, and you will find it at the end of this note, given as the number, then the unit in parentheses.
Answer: 42.24 (mm)
